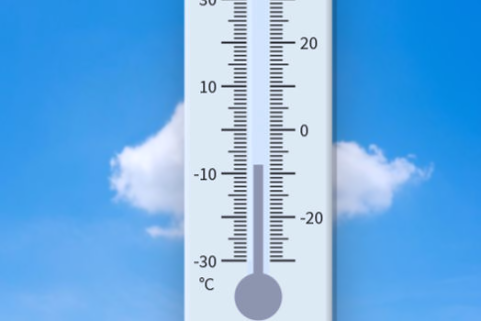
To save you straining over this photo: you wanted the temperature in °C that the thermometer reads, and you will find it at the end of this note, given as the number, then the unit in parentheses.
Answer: -8 (°C)
